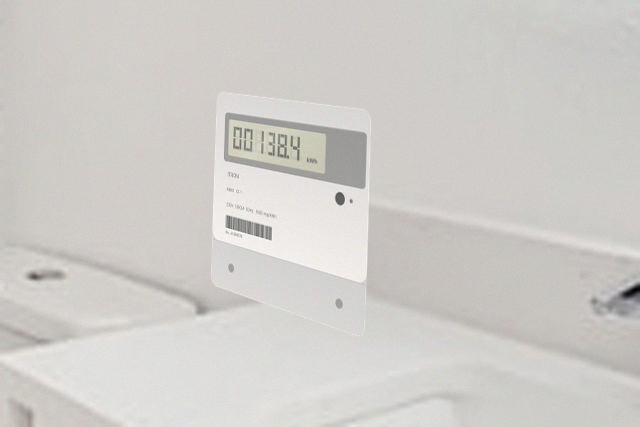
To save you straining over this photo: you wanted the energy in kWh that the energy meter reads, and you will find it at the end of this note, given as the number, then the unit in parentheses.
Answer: 138.4 (kWh)
